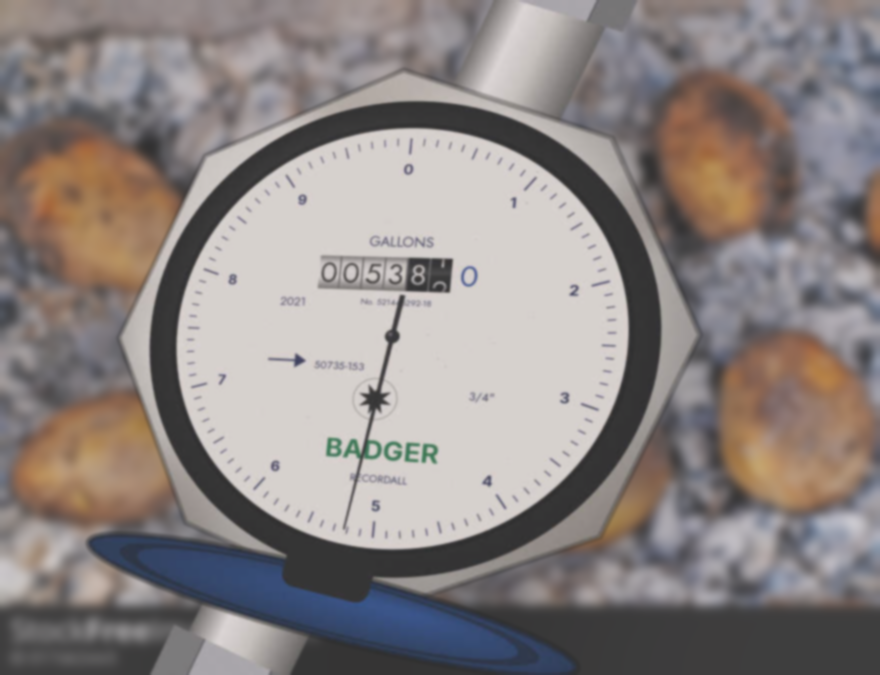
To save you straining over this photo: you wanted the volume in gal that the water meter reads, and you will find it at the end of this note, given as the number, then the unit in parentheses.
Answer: 53815.2 (gal)
